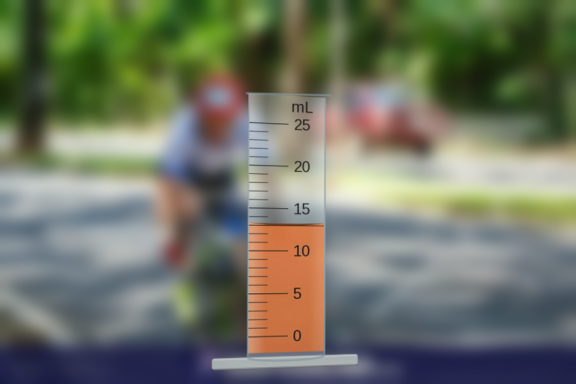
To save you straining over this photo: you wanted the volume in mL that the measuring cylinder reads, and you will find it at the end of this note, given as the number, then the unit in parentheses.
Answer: 13 (mL)
